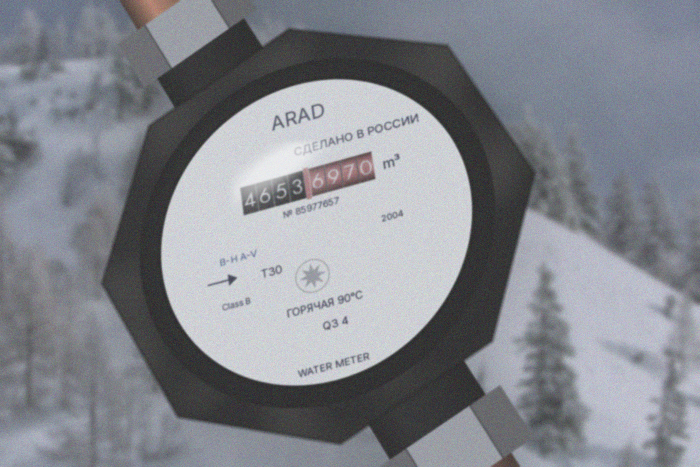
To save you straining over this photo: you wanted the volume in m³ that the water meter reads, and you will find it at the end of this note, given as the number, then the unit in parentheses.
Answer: 4653.6970 (m³)
